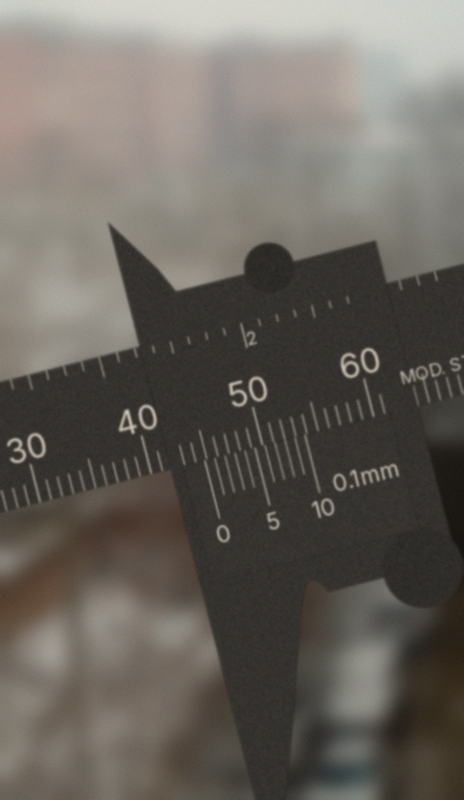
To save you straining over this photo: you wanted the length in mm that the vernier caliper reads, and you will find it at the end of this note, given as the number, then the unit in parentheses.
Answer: 44.8 (mm)
